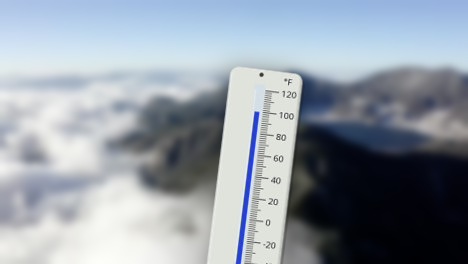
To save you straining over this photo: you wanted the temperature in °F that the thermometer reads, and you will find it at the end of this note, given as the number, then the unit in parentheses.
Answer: 100 (°F)
